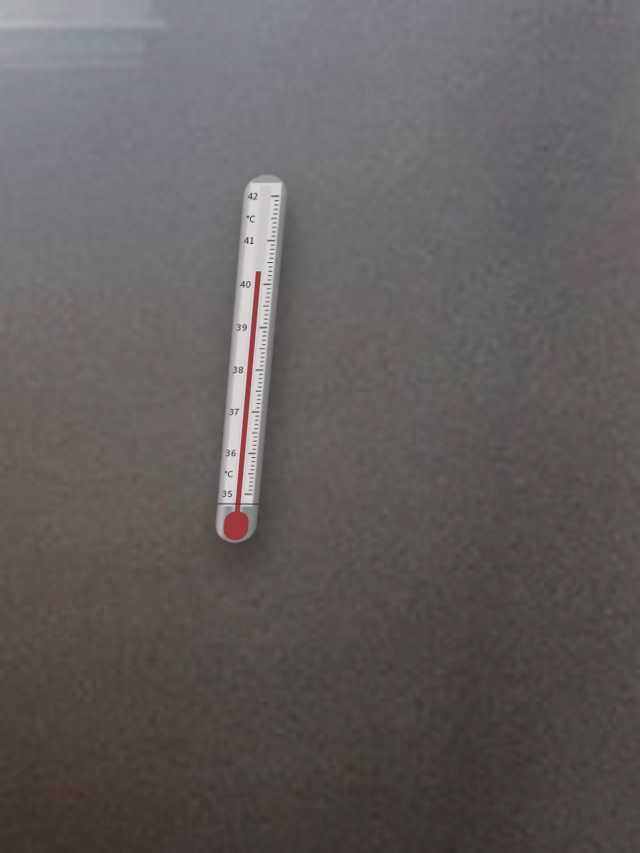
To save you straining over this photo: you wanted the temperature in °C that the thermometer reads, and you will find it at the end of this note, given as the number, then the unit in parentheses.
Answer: 40.3 (°C)
